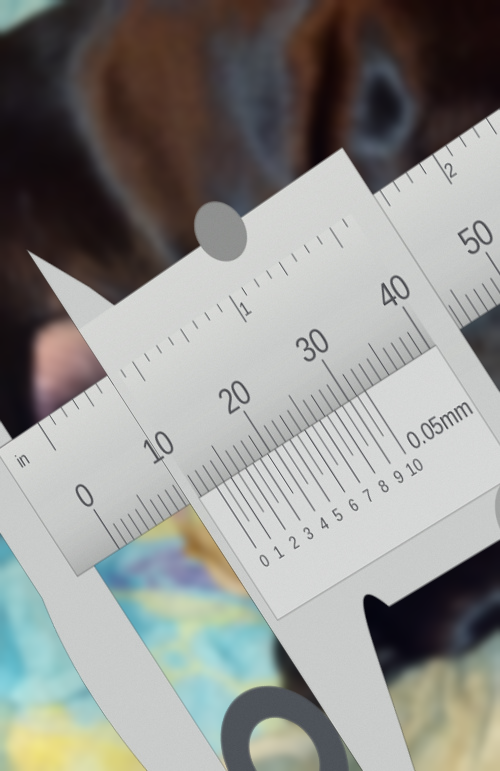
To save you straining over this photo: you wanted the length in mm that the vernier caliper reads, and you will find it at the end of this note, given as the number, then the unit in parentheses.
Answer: 13.0 (mm)
